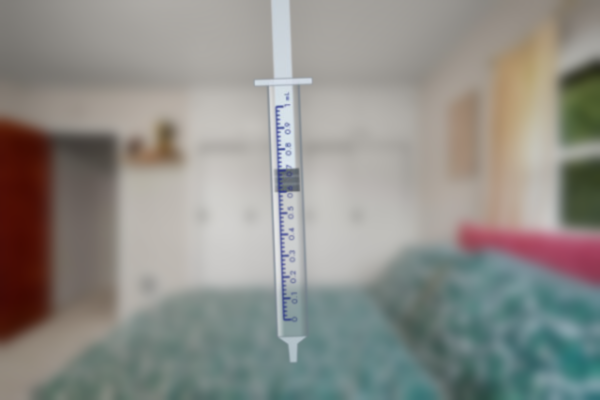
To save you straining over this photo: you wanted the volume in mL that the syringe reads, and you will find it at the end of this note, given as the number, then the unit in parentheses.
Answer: 0.6 (mL)
